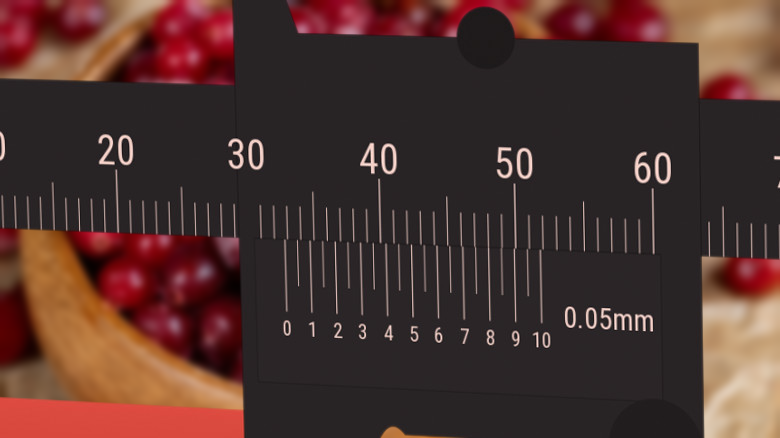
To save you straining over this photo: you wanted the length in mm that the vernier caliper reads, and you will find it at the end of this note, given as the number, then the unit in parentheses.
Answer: 32.8 (mm)
